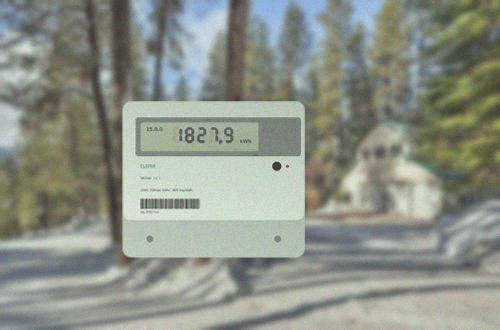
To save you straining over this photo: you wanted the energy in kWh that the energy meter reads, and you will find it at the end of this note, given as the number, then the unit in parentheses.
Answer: 1827.9 (kWh)
